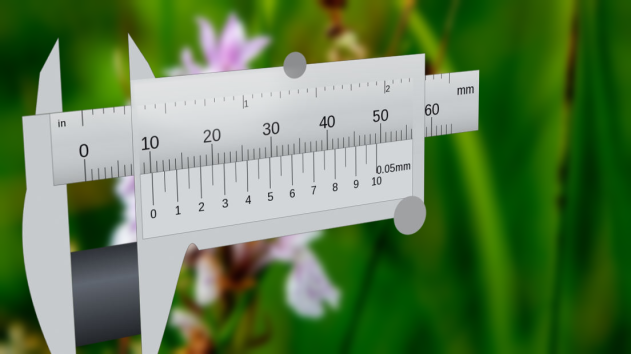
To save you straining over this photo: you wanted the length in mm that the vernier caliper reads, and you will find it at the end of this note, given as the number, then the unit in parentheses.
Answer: 10.2 (mm)
